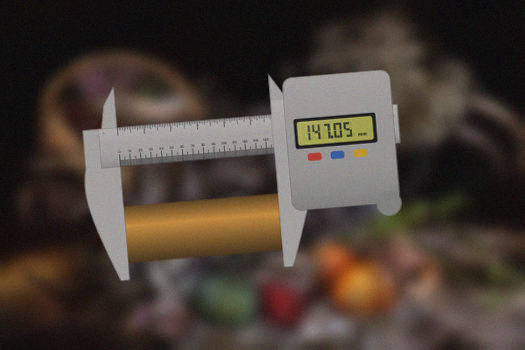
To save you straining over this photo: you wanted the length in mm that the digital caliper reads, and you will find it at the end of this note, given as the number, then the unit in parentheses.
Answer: 147.05 (mm)
